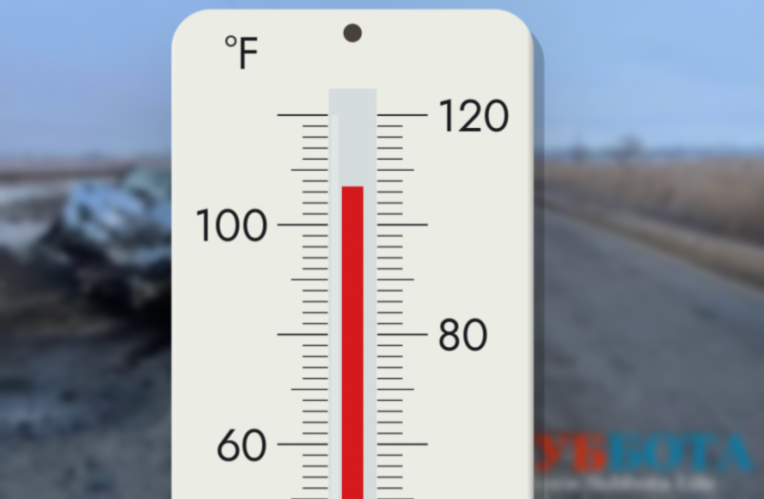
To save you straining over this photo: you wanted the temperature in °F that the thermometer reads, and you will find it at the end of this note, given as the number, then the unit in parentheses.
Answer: 107 (°F)
